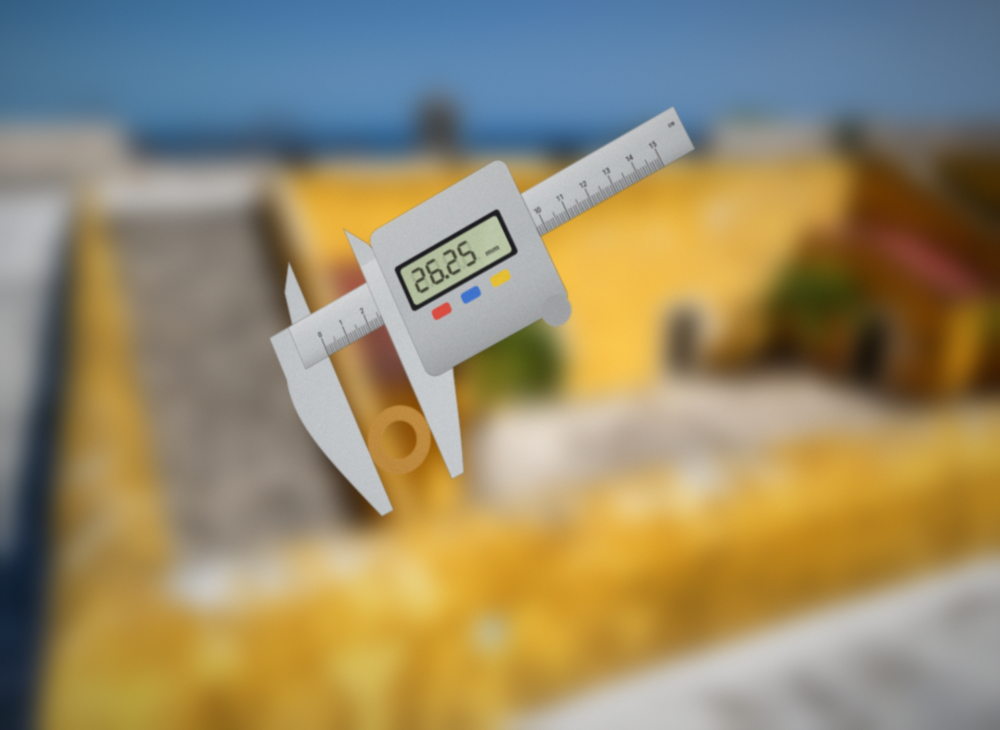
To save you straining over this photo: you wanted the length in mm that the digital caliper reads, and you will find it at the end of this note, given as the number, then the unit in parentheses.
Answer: 26.25 (mm)
